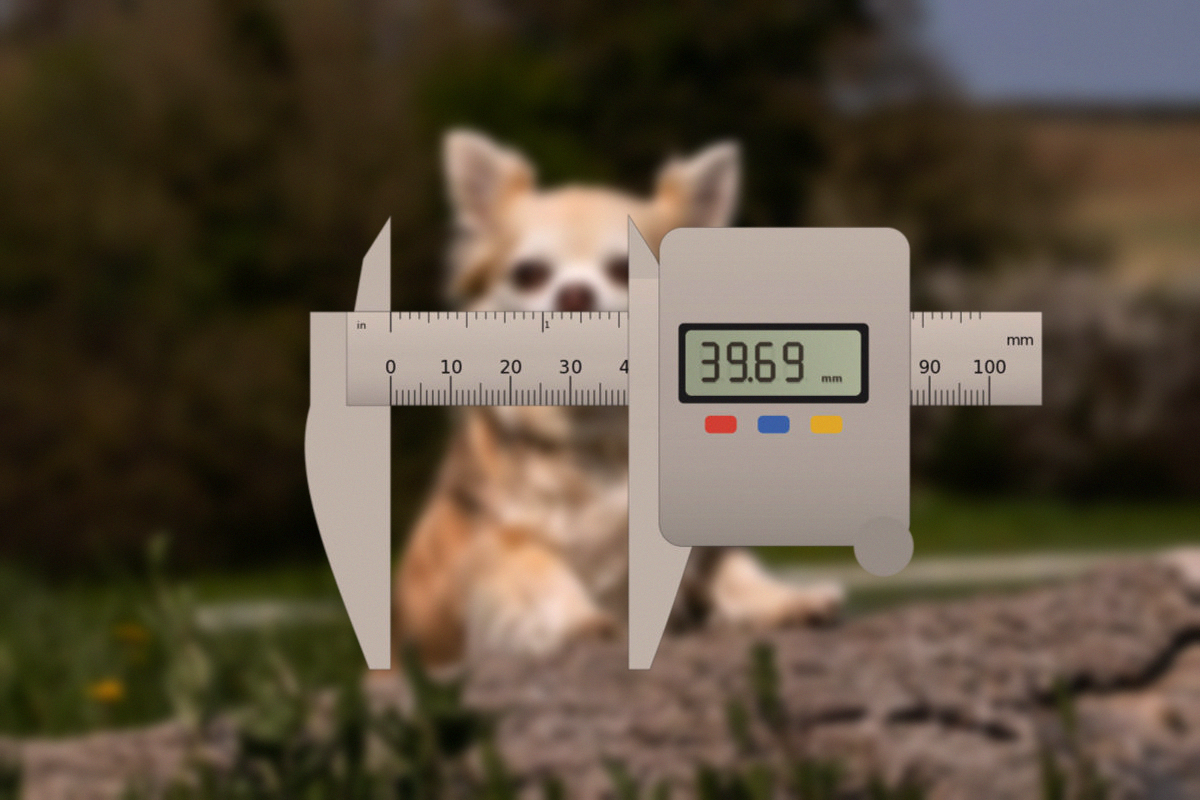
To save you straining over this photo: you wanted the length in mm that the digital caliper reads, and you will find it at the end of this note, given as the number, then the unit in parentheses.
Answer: 39.69 (mm)
